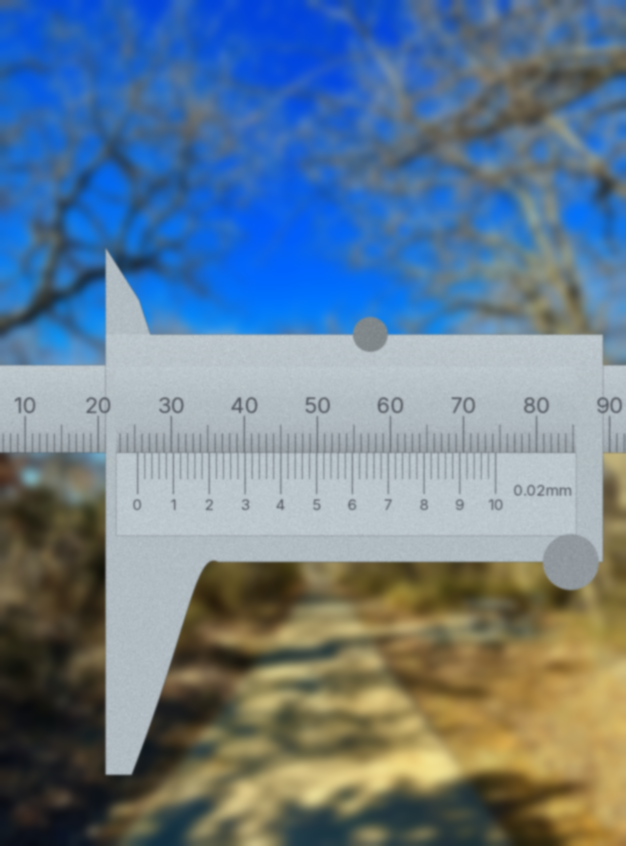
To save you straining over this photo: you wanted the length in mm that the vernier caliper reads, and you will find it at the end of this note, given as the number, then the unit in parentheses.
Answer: 25.4 (mm)
